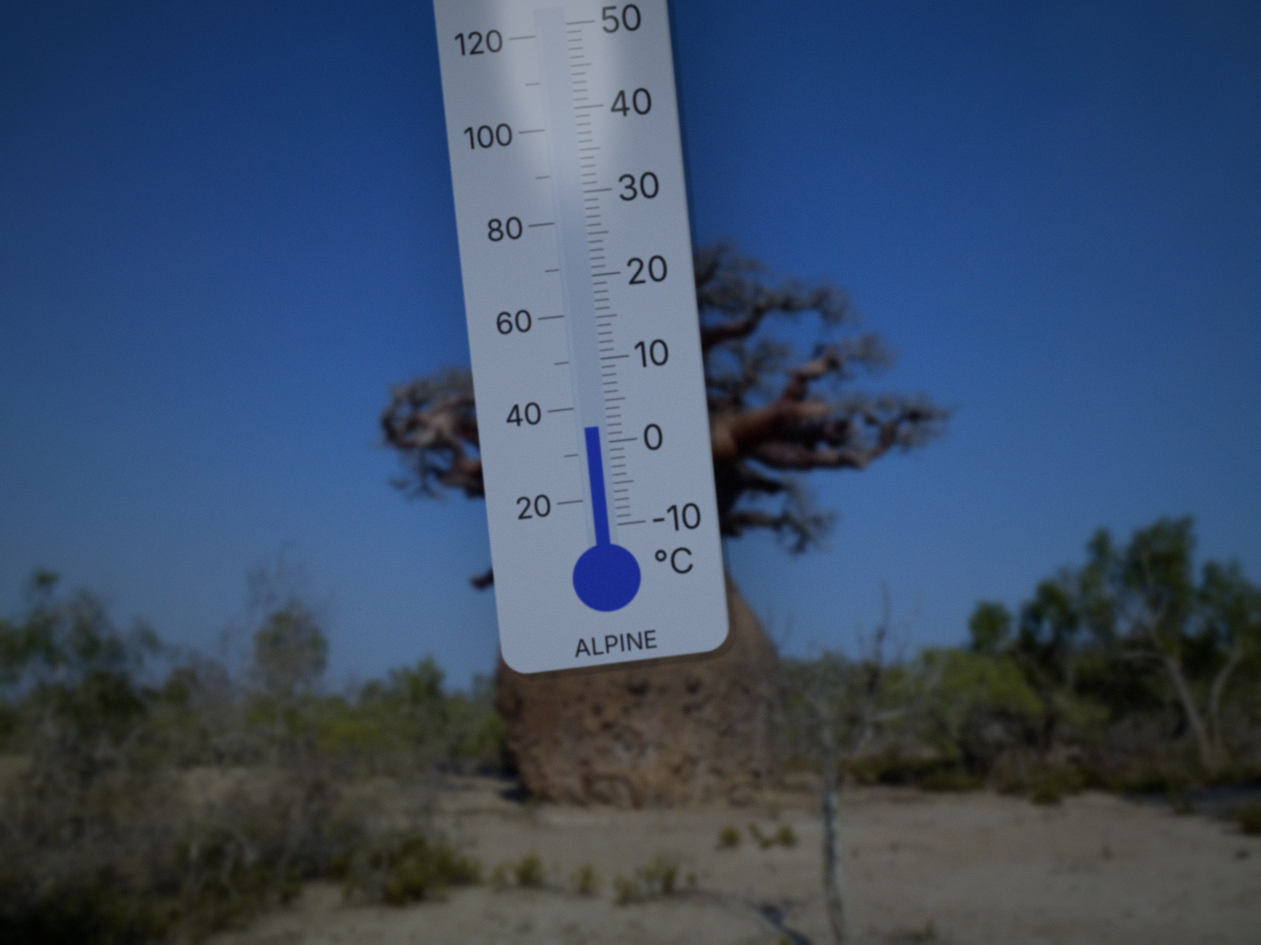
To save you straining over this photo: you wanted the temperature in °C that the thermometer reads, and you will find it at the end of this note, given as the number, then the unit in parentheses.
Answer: 2 (°C)
